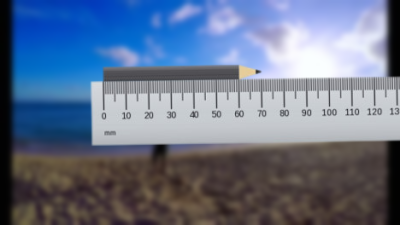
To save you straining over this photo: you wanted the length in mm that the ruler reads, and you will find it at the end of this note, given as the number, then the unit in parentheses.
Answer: 70 (mm)
